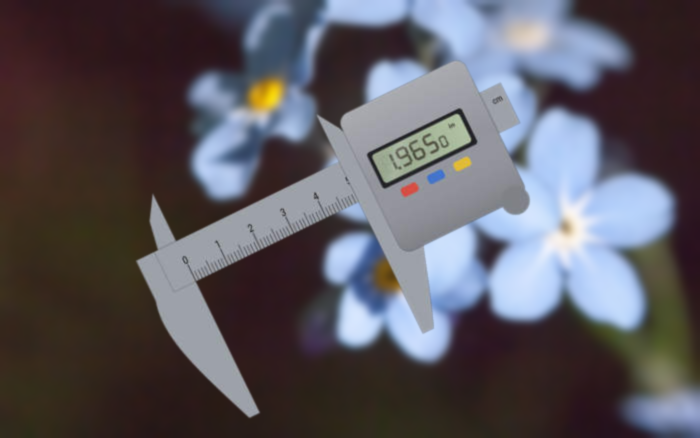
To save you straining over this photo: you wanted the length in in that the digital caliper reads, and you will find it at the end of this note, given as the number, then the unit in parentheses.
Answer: 1.9650 (in)
